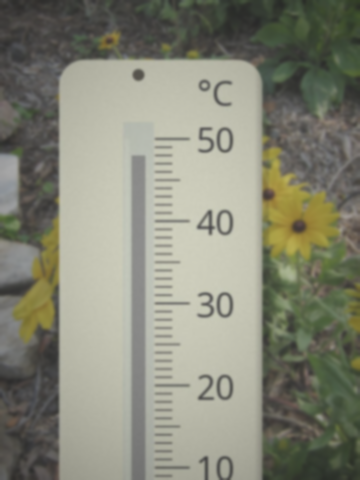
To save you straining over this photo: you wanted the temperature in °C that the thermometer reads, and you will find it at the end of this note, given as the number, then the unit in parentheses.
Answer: 48 (°C)
